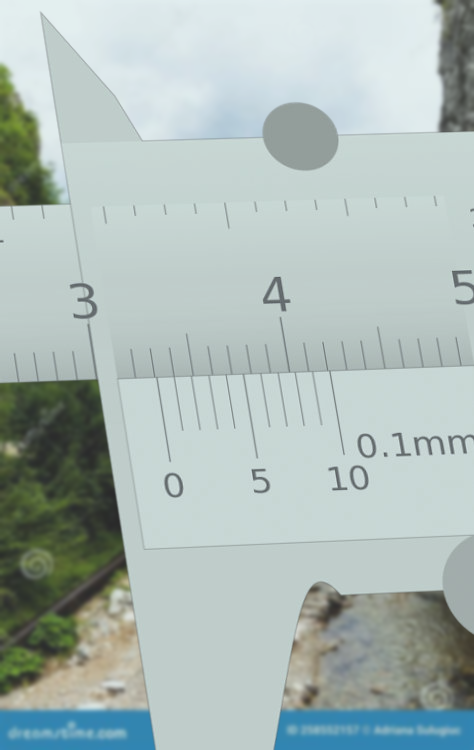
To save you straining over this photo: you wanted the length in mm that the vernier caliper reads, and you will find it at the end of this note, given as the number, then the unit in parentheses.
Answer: 33.1 (mm)
